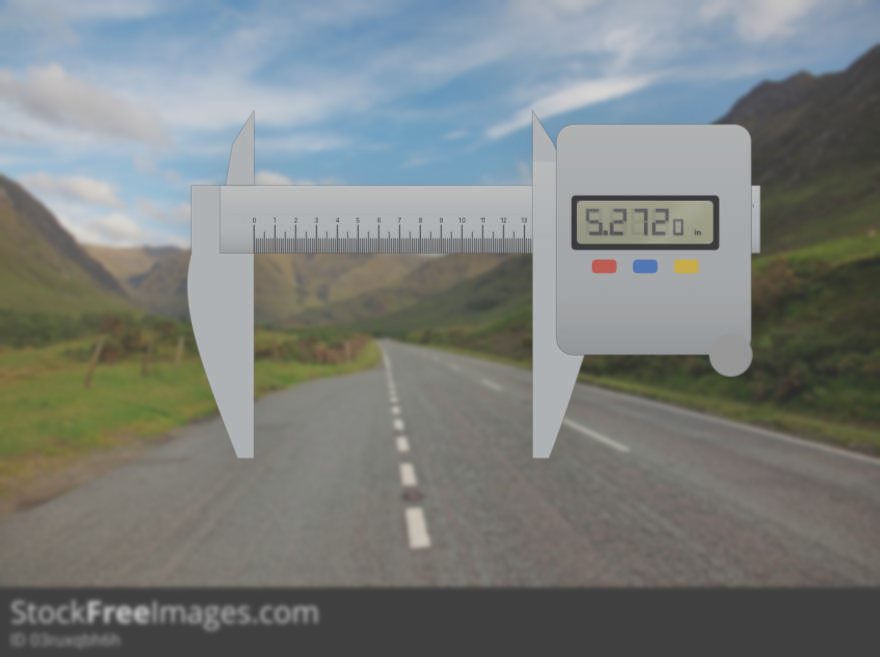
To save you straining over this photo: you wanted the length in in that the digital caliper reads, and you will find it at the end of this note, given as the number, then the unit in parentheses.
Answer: 5.2720 (in)
